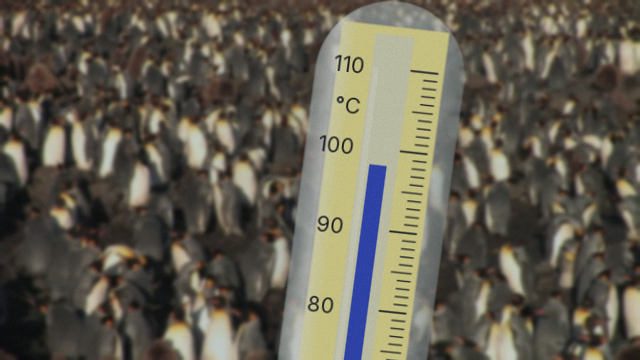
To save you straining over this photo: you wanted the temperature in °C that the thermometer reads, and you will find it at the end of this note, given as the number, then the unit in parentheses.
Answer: 98 (°C)
